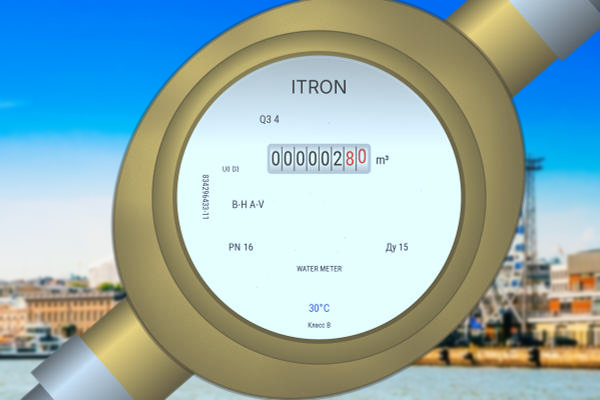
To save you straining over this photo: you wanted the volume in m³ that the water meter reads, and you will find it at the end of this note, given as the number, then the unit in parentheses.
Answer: 2.80 (m³)
